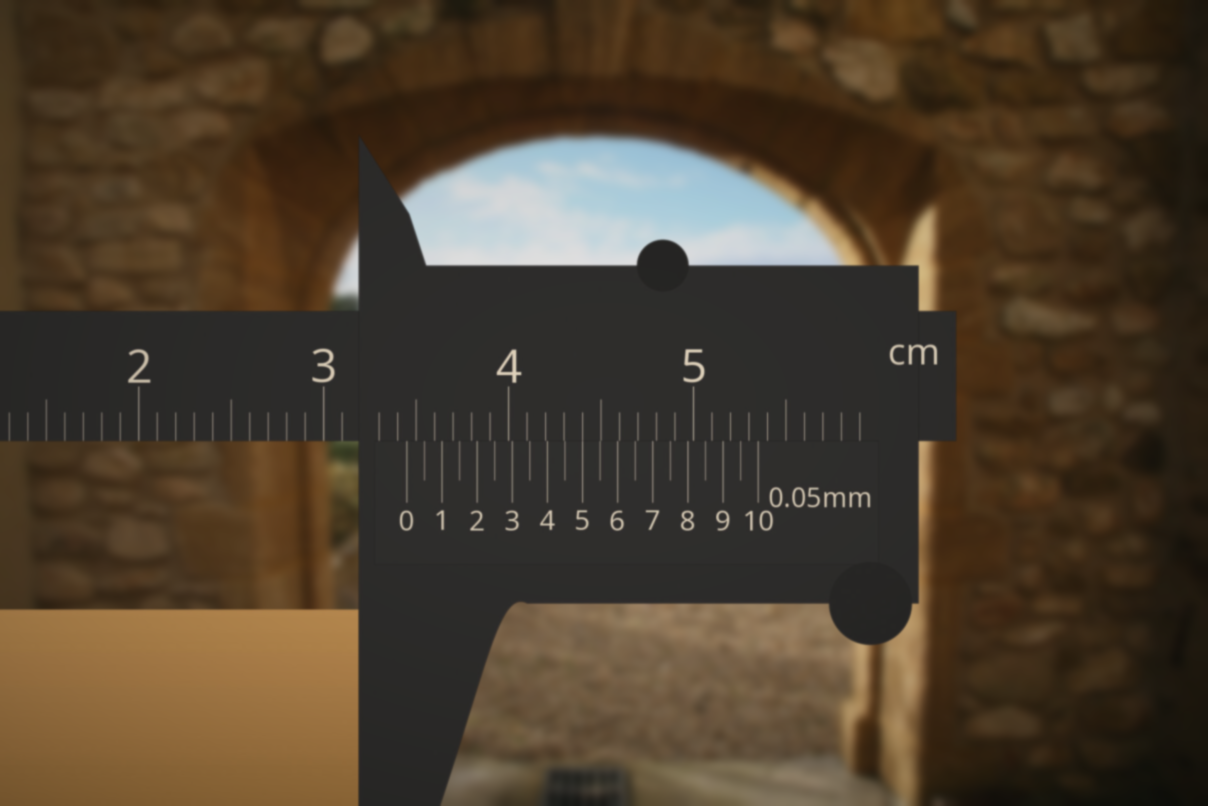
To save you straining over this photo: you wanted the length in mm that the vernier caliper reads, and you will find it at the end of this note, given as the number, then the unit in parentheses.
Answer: 34.5 (mm)
